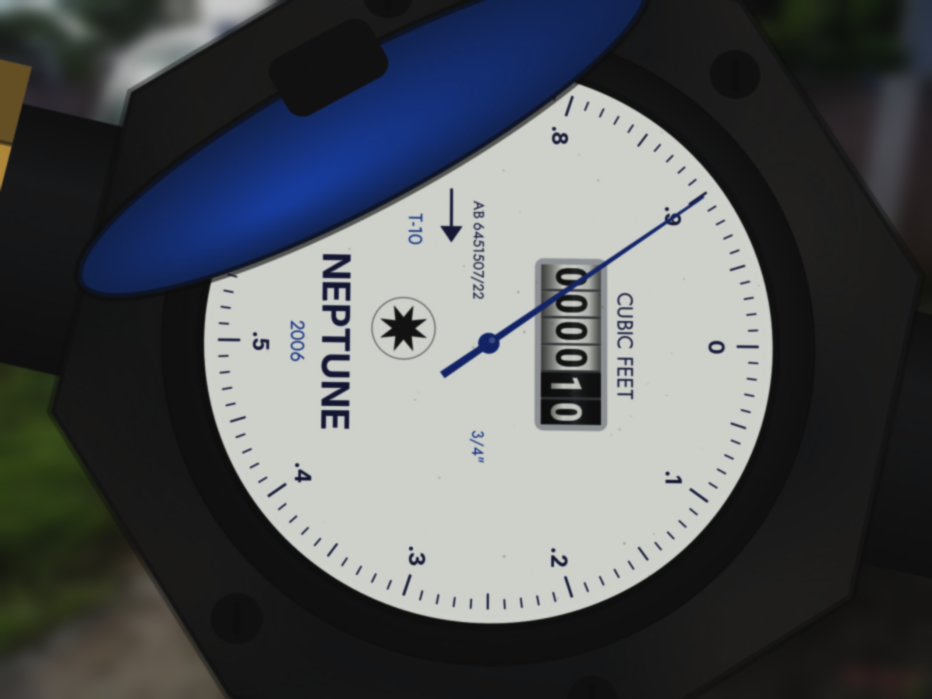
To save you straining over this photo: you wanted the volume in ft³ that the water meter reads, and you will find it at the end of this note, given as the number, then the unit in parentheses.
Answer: 9.90 (ft³)
